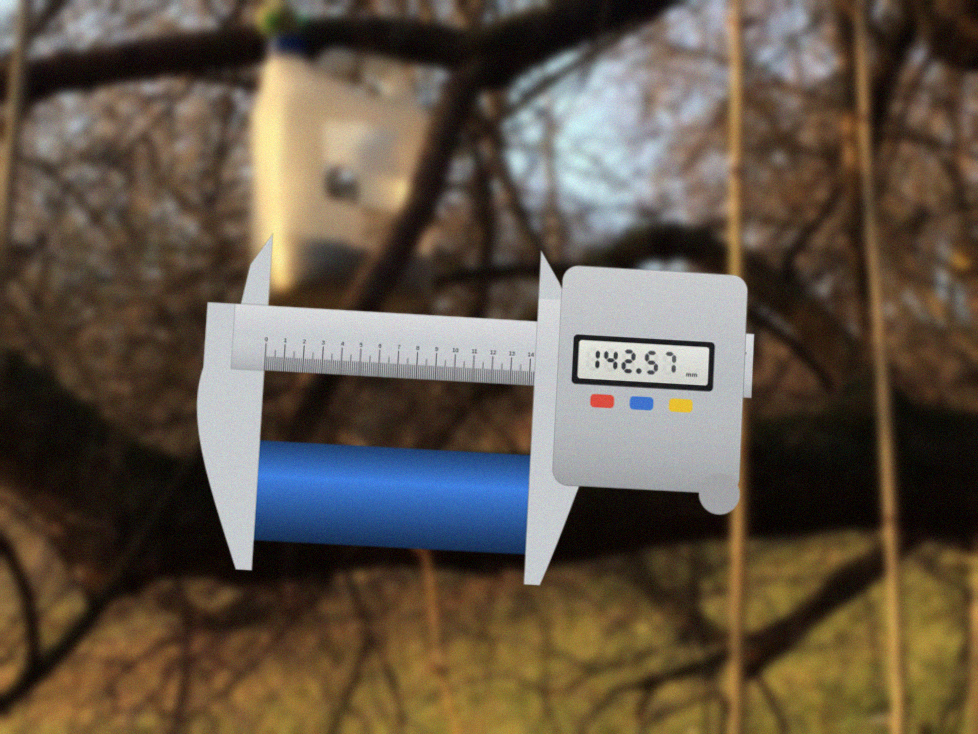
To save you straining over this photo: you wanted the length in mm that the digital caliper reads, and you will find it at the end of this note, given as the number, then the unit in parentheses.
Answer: 142.57 (mm)
